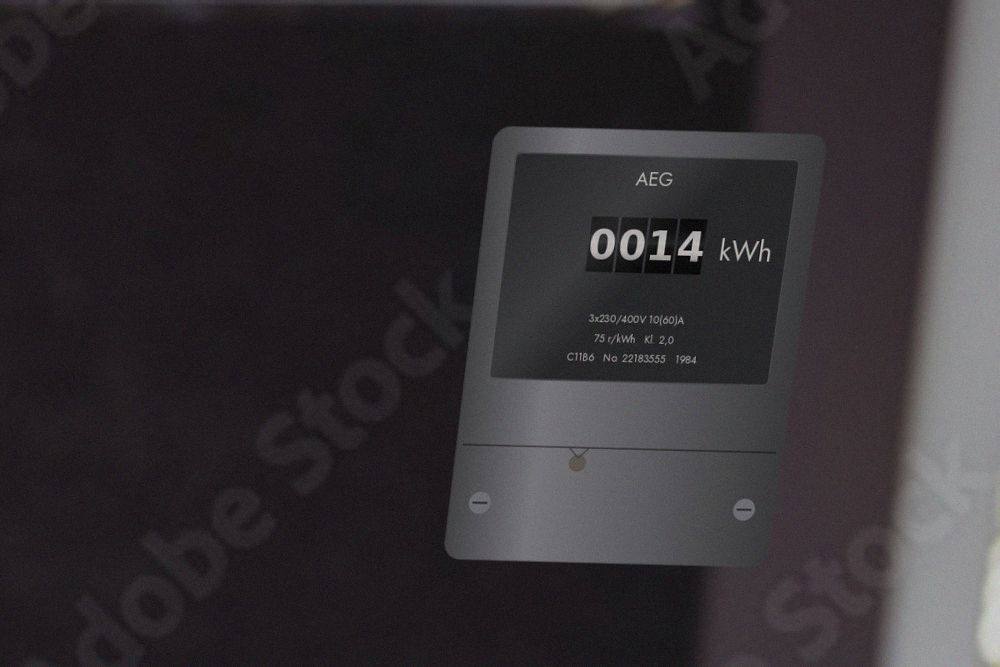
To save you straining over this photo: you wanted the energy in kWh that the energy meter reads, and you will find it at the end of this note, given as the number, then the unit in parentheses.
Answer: 14 (kWh)
